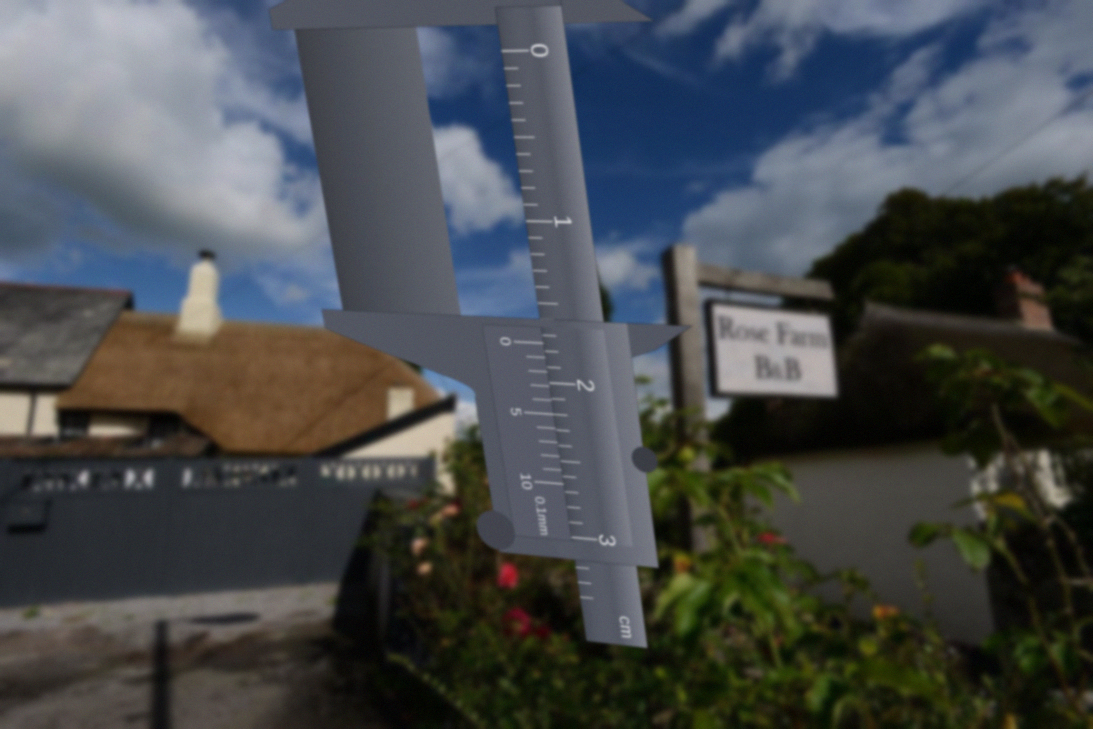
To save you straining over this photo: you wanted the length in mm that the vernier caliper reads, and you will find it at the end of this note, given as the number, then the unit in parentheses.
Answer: 17.5 (mm)
